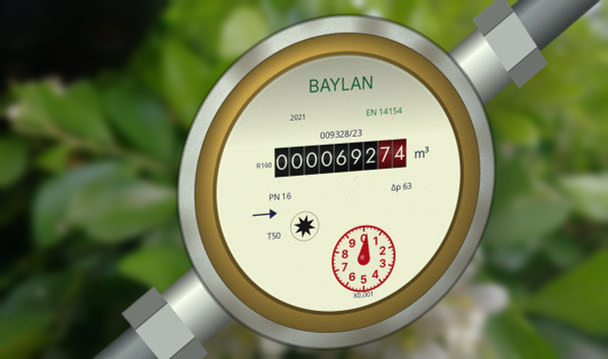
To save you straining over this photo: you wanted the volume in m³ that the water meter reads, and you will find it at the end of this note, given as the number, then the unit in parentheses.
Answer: 692.740 (m³)
